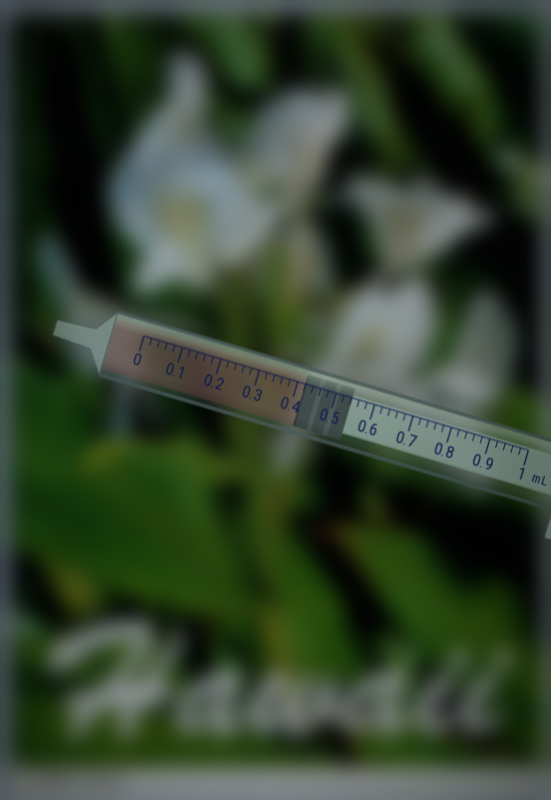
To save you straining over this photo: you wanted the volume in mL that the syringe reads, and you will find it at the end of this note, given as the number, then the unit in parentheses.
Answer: 0.42 (mL)
